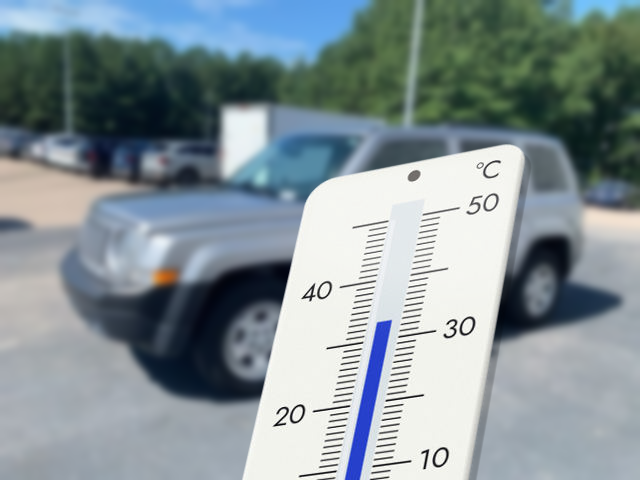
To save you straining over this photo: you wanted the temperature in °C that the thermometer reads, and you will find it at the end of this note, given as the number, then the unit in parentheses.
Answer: 33 (°C)
